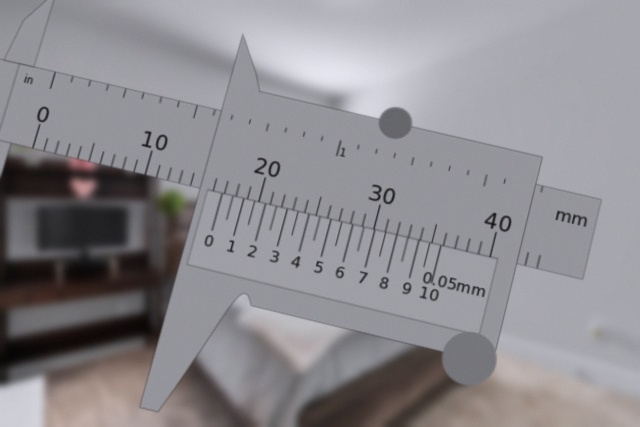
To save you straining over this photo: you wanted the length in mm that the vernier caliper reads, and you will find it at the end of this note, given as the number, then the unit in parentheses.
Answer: 16.8 (mm)
